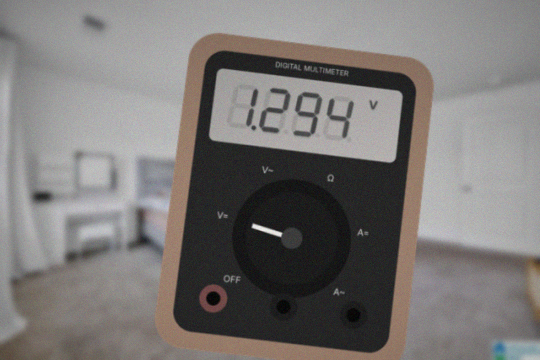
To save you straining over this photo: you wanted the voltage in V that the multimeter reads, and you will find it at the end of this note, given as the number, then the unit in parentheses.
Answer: 1.294 (V)
